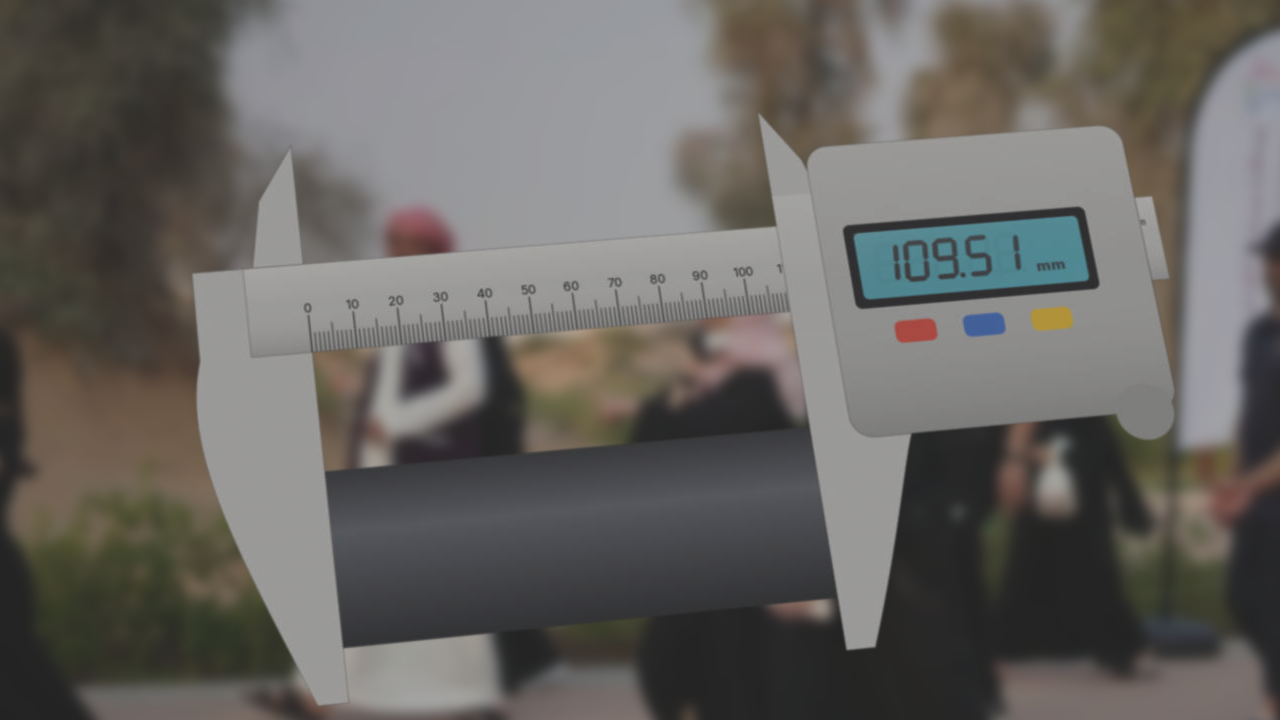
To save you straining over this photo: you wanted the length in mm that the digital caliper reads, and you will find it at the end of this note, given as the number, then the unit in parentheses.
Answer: 109.51 (mm)
